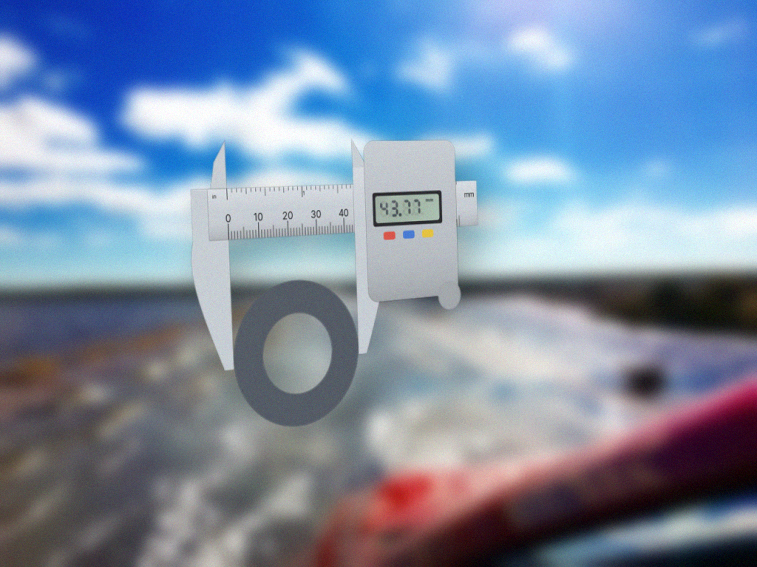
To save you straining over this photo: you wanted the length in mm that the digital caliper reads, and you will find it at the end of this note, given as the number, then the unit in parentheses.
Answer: 43.77 (mm)
